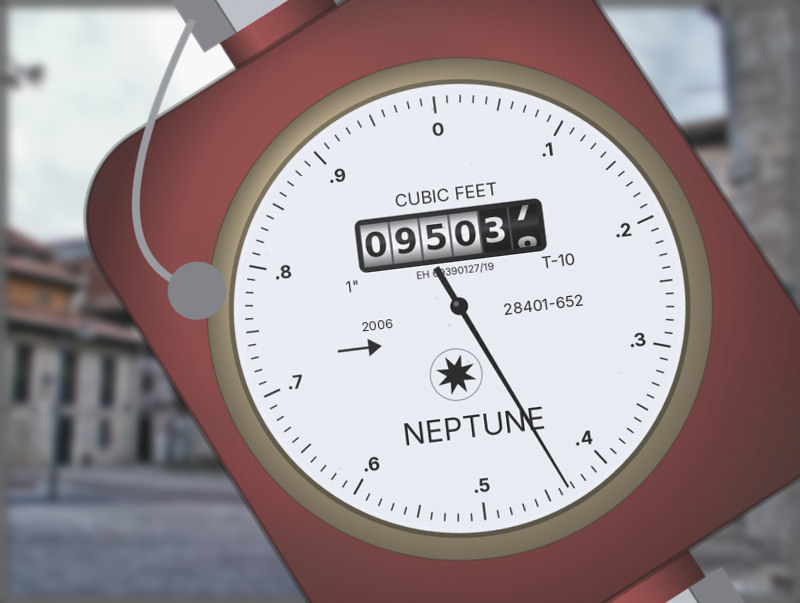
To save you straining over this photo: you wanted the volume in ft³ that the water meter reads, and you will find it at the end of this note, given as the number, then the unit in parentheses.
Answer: 95037.43 (ft³)
